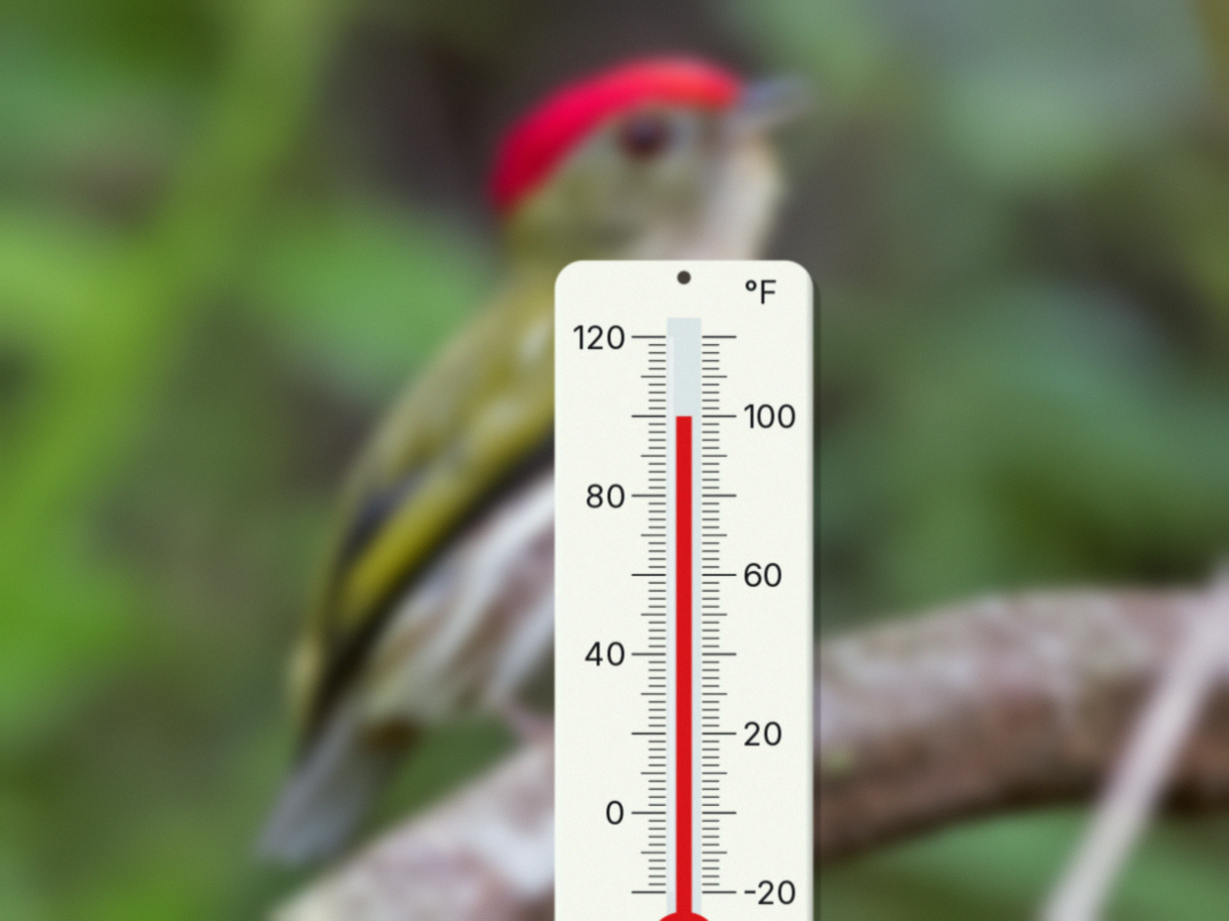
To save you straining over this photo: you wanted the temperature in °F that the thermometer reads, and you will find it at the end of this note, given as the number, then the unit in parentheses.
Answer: 100 (°F)
